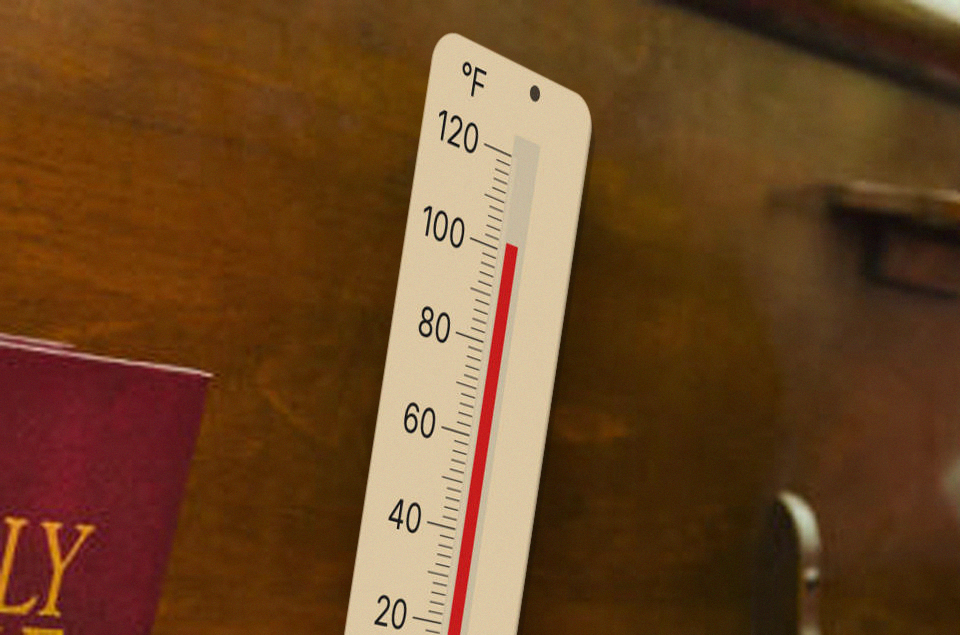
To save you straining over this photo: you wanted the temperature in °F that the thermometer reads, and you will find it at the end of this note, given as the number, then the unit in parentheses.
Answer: 102 (°F)
